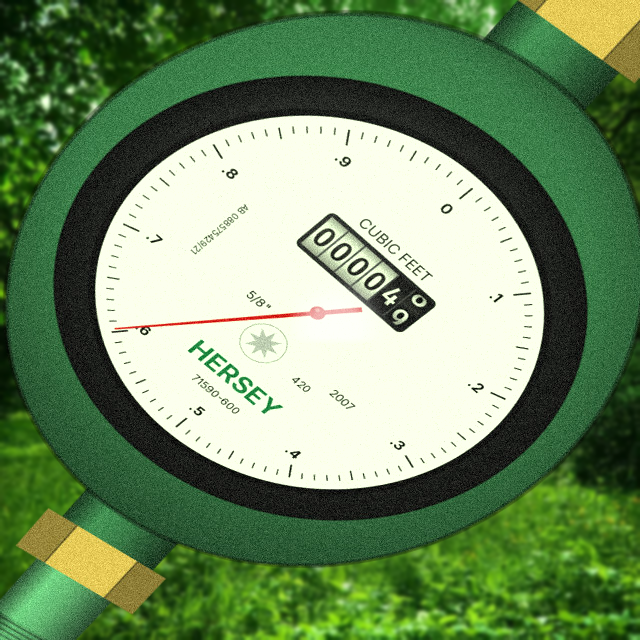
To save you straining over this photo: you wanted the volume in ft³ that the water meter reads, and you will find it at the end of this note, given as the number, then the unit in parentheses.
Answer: 48.60 (ft³)
